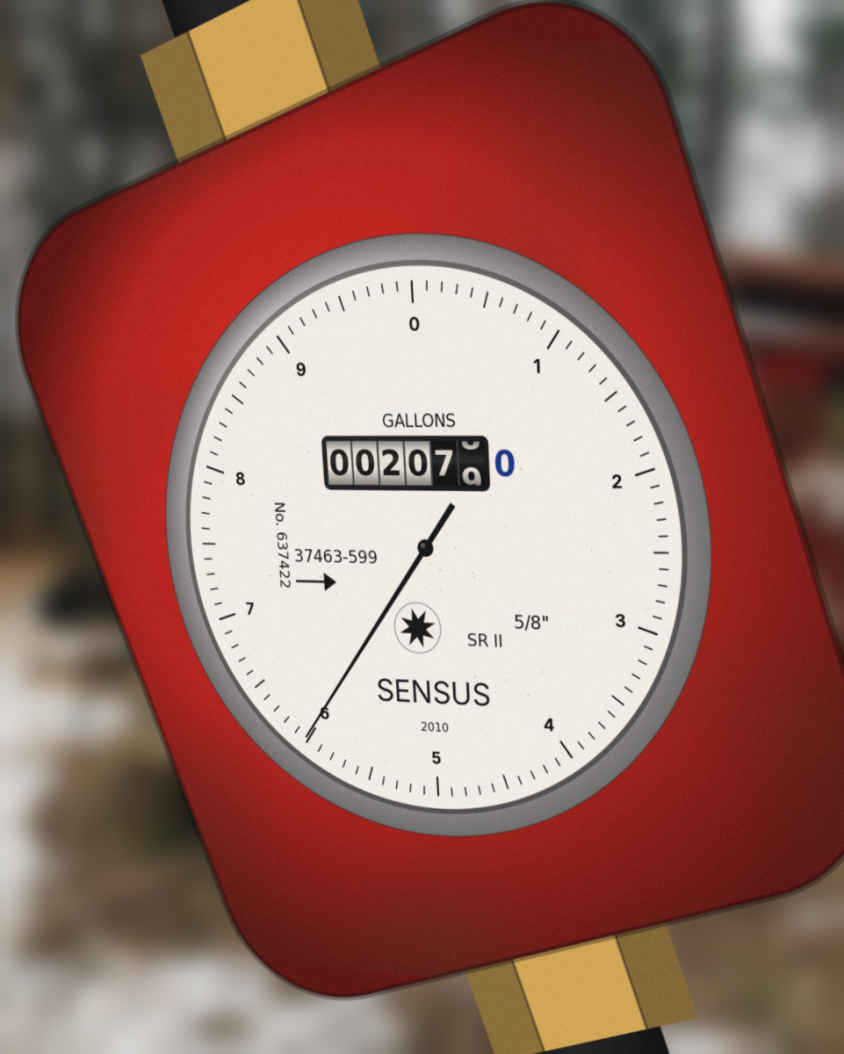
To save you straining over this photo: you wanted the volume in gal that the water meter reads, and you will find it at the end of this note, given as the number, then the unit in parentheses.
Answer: 20786.0 (gal)
